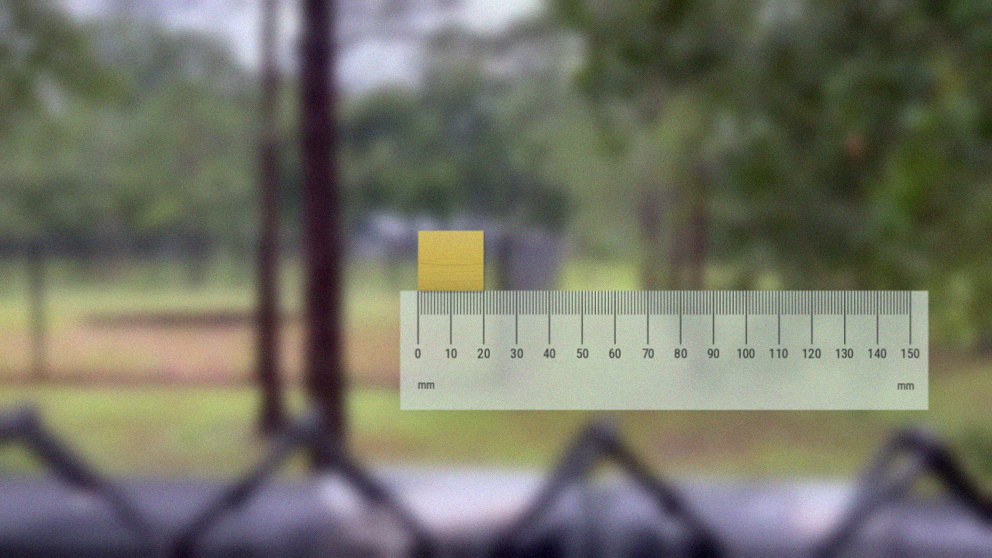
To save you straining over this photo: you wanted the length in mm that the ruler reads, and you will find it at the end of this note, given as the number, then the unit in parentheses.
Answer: 20 (mm)
